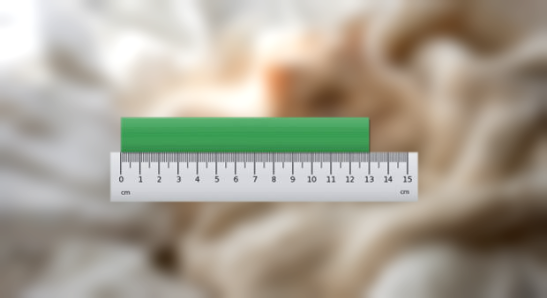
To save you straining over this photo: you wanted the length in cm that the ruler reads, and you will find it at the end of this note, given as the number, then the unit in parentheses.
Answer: 13 (cm)
